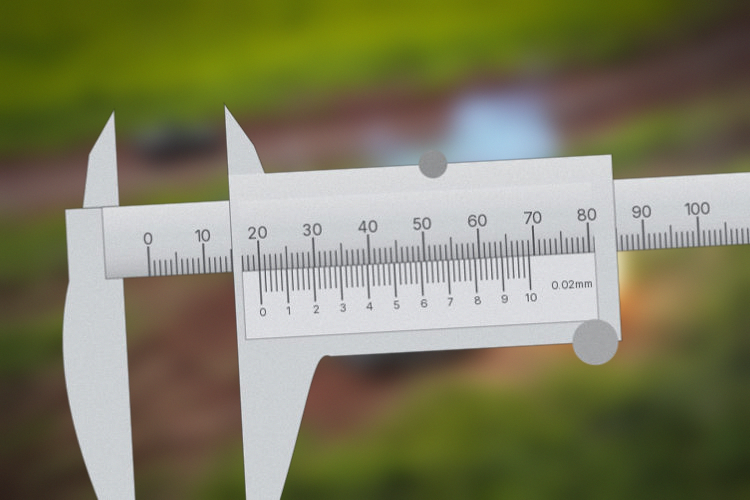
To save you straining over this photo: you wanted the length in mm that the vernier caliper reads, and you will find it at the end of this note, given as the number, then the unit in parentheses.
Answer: 20.0 (mm)
